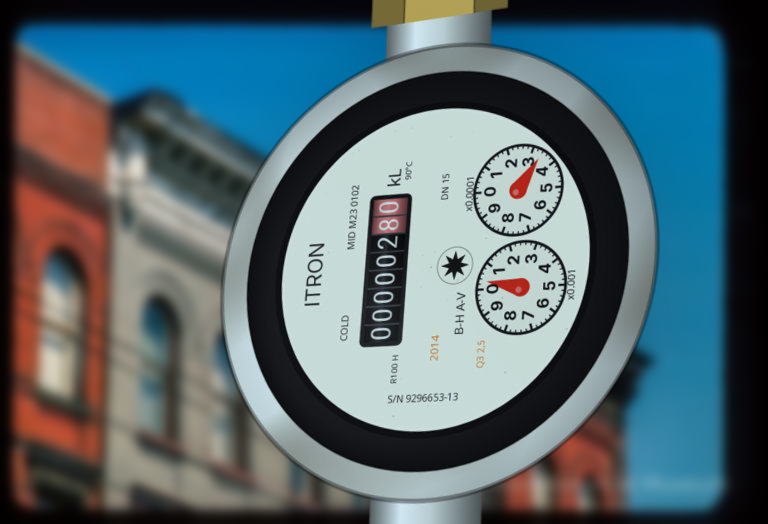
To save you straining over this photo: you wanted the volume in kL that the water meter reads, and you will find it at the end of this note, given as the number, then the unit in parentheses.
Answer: 2.8003 (kL)
